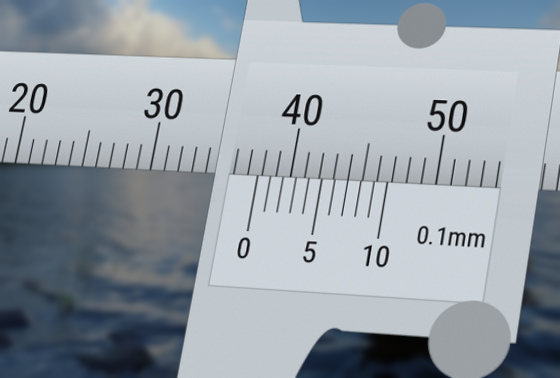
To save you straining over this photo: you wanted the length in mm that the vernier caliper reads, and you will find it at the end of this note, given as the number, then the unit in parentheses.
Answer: 37.7 (mm)
